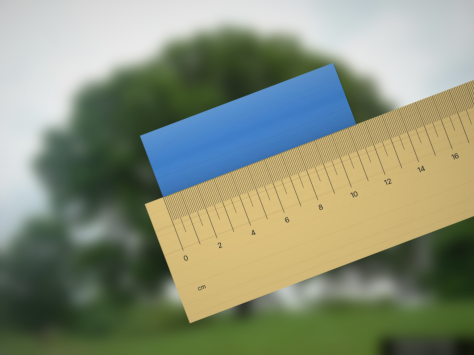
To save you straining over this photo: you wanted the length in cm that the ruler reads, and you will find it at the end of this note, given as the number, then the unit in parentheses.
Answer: 11.5 (cm)
